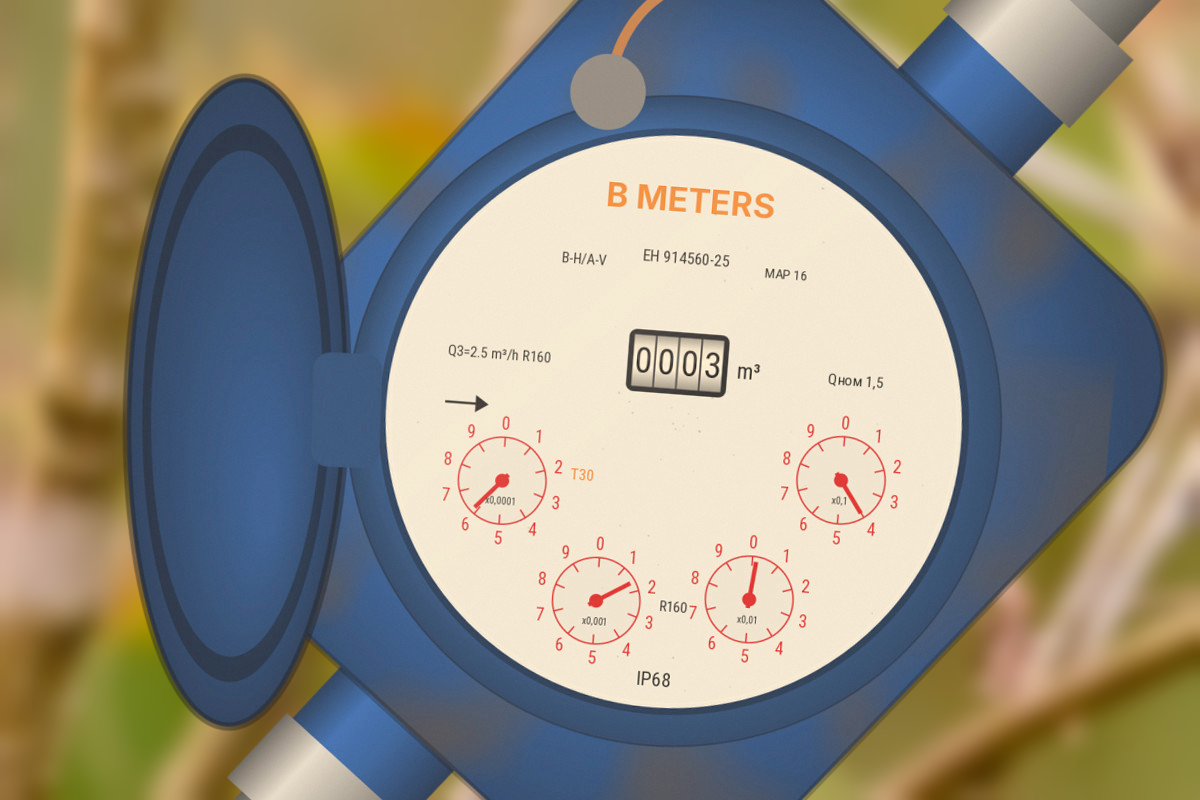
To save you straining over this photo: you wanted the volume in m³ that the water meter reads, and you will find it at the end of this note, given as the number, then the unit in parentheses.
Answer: 3.4016 (m³)
